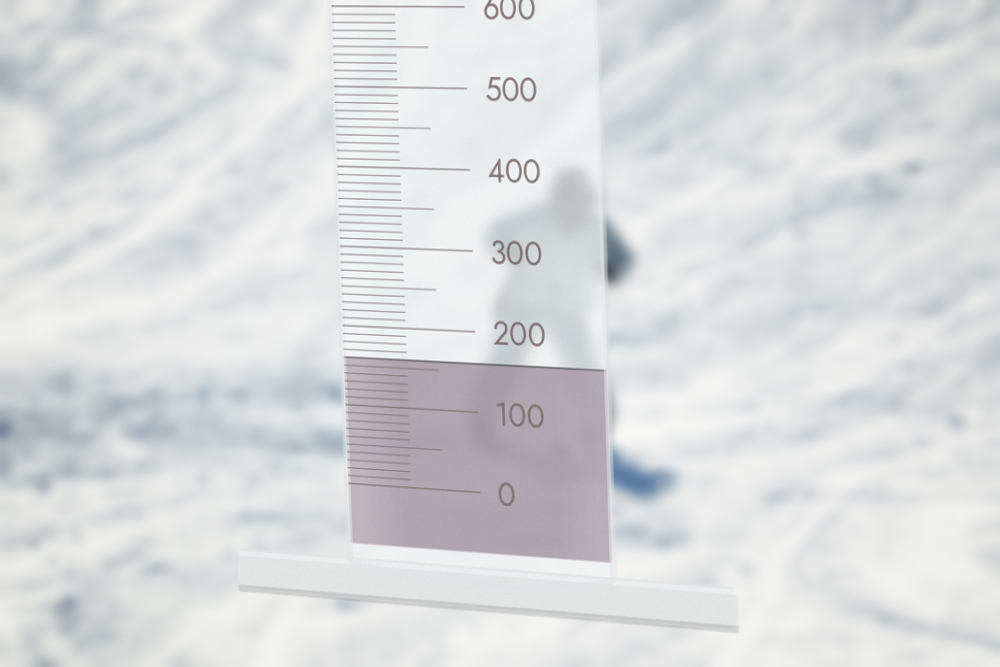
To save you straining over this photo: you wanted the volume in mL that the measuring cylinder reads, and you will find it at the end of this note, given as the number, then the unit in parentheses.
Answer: 160 (mL)
